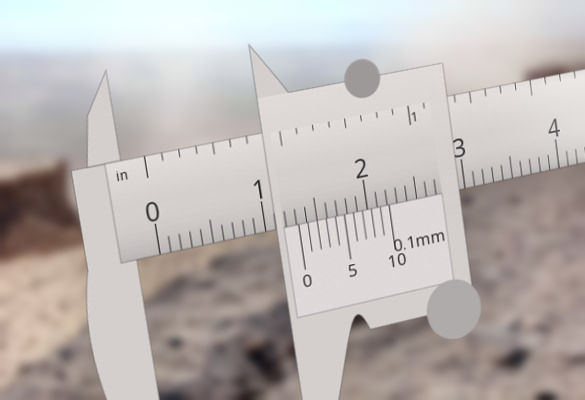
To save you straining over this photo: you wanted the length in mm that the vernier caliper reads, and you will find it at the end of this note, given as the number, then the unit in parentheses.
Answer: 13.2 (mm)
